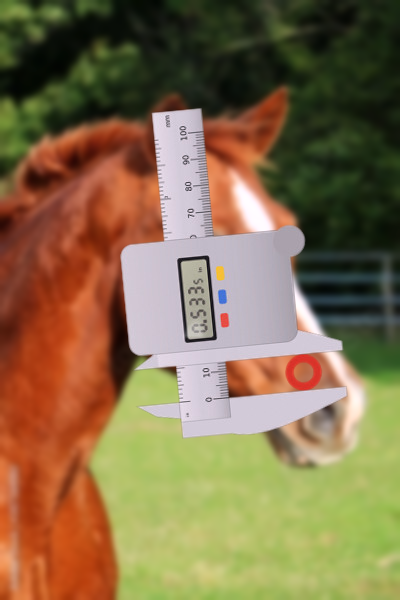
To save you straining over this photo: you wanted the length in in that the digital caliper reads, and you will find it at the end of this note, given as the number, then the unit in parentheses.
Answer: 0.5335 (in)
